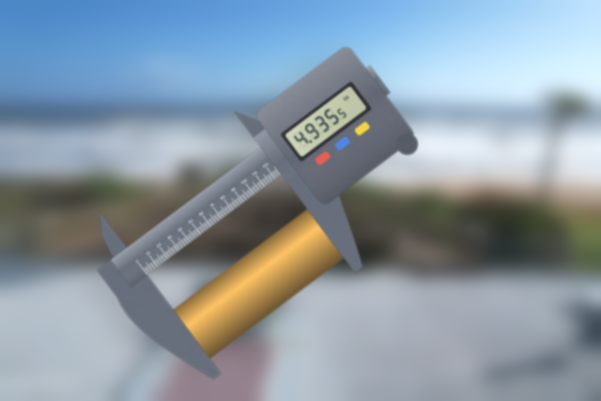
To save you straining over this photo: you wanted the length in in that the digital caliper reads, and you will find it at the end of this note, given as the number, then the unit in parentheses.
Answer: 4.9355 (in)
